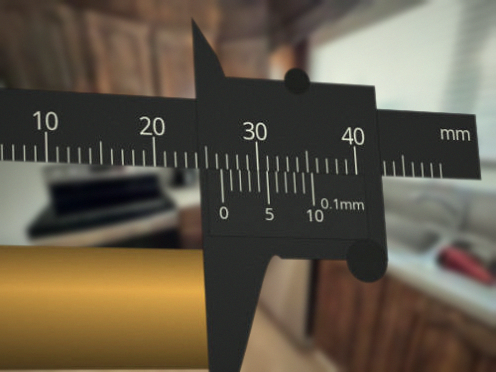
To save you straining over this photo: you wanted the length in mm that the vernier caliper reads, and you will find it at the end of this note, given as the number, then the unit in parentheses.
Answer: 26.4 (mm)
